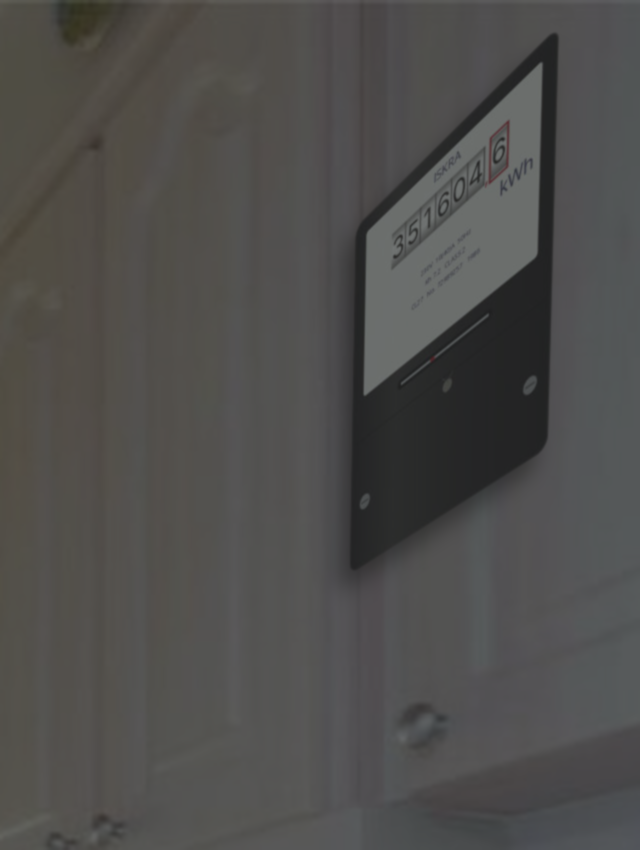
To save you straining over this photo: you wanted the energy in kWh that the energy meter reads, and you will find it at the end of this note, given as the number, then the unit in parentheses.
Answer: 351604.6 (kWh)
